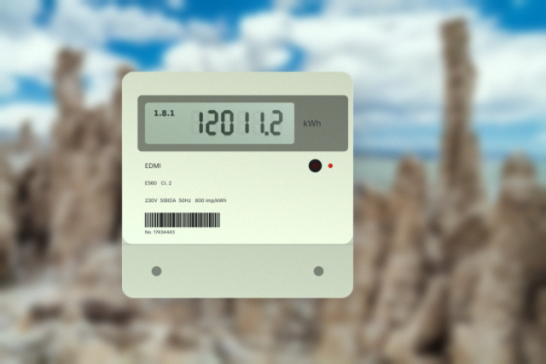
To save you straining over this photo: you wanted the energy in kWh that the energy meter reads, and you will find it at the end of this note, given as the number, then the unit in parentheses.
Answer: 12011.2 (kWh)
